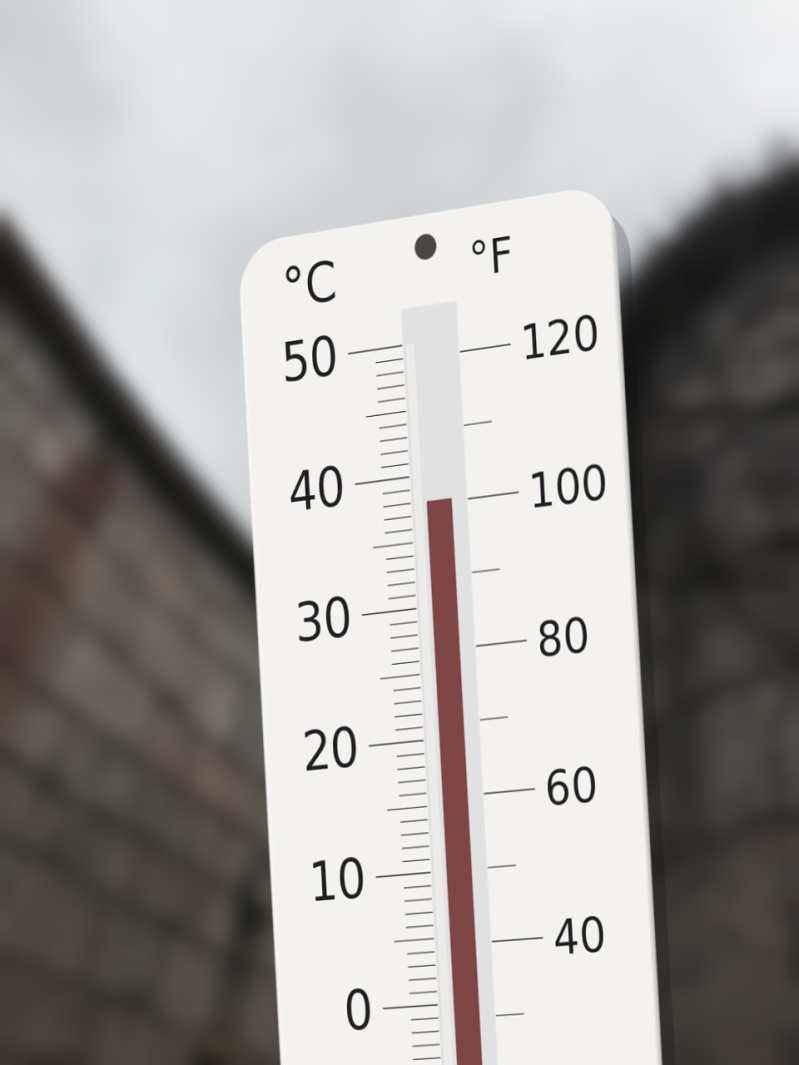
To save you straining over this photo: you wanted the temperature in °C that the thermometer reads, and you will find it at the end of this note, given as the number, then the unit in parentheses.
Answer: 38 (°C)
